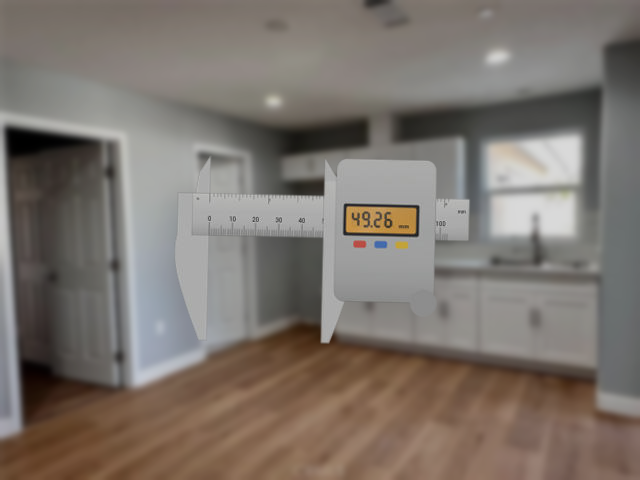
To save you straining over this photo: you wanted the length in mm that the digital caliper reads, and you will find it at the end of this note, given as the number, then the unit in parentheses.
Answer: 49.26 (mm)
